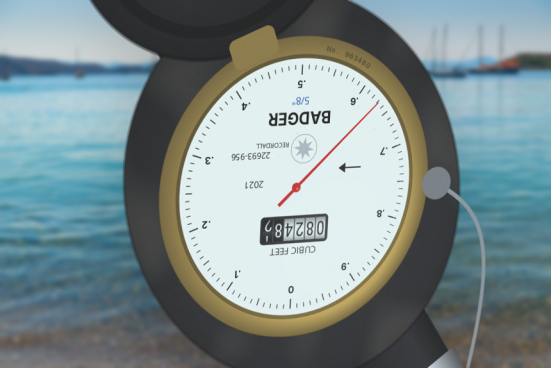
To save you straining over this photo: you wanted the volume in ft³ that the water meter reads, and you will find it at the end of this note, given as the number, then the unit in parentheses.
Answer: 82481.63 (ft³)
